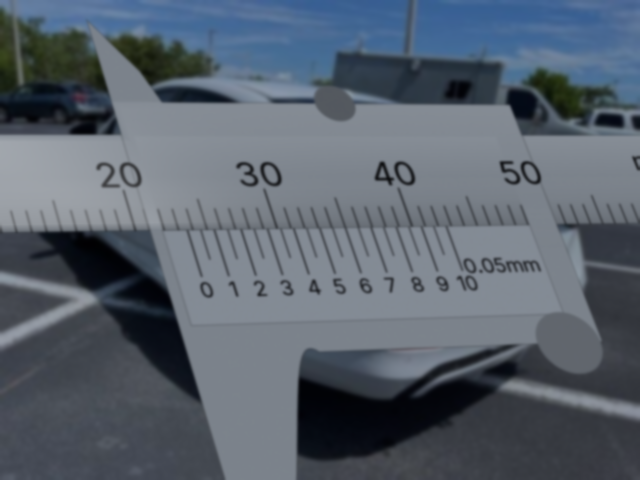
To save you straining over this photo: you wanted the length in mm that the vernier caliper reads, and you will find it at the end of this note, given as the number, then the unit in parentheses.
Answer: 23.6 (mm)
